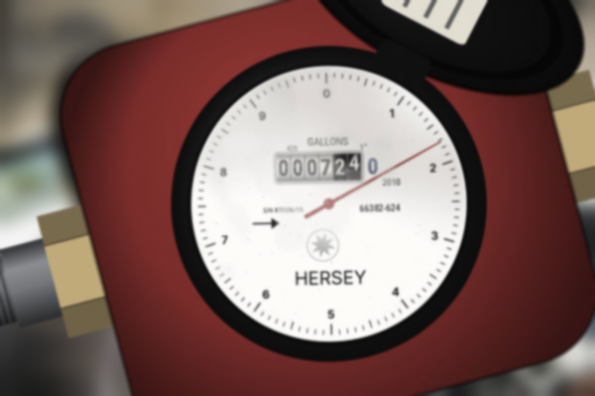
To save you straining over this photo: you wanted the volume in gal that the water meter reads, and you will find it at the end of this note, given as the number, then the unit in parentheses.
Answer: 7241.7 (gal)
